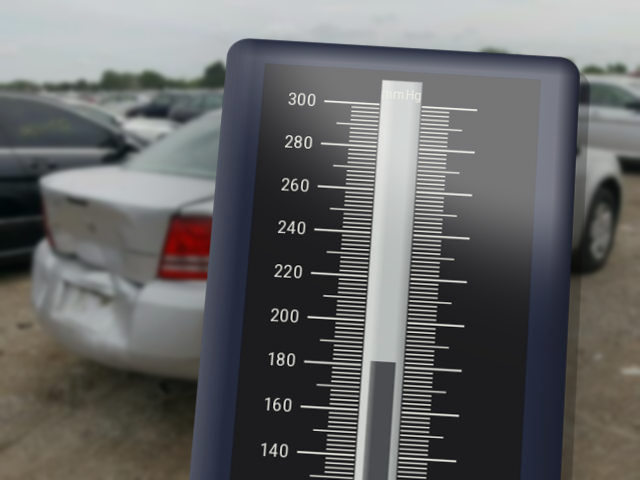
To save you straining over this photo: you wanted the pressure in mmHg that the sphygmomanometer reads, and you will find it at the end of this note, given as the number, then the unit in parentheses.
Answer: 182 (mmHg)
